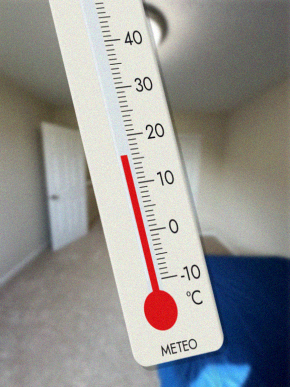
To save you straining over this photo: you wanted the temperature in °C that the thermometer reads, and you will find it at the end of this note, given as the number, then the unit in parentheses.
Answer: 16 (°C)
